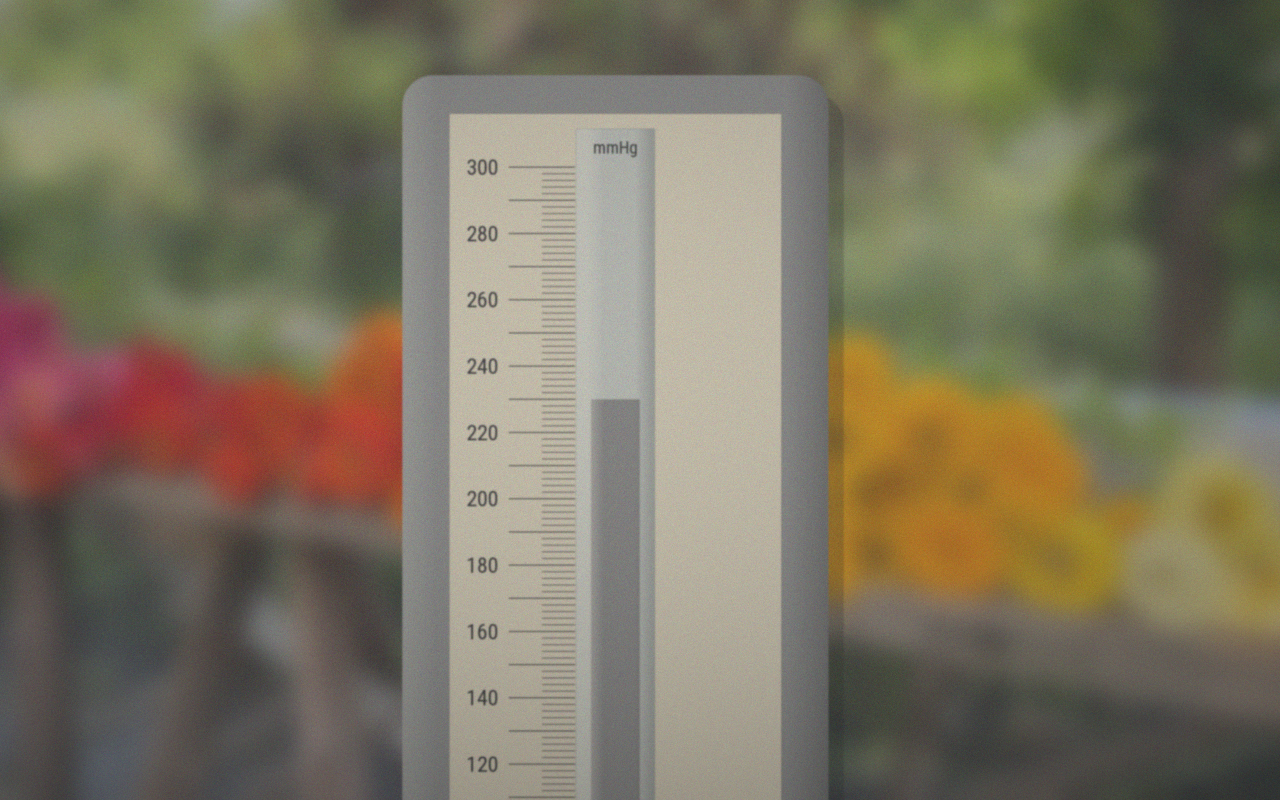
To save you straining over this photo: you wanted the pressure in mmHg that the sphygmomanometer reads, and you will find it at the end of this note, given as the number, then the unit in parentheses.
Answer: 230 (mmHg)
